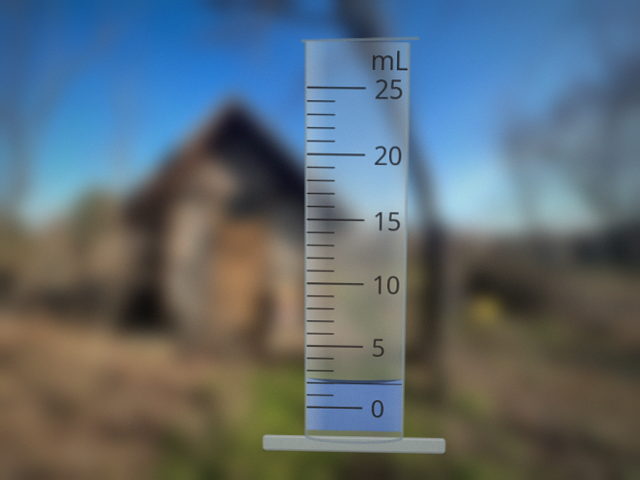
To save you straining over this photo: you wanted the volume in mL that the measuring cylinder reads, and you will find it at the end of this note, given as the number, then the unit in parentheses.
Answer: 2 (mL)
